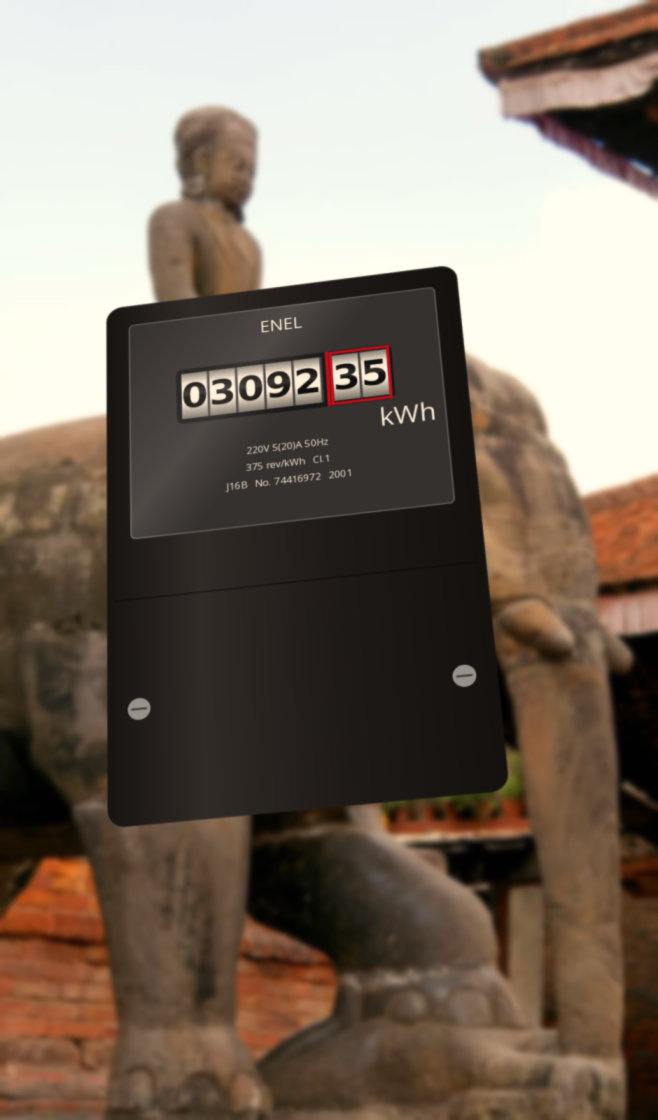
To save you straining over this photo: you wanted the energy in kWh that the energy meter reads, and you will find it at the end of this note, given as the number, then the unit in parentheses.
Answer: 3092.35 (kWh)
